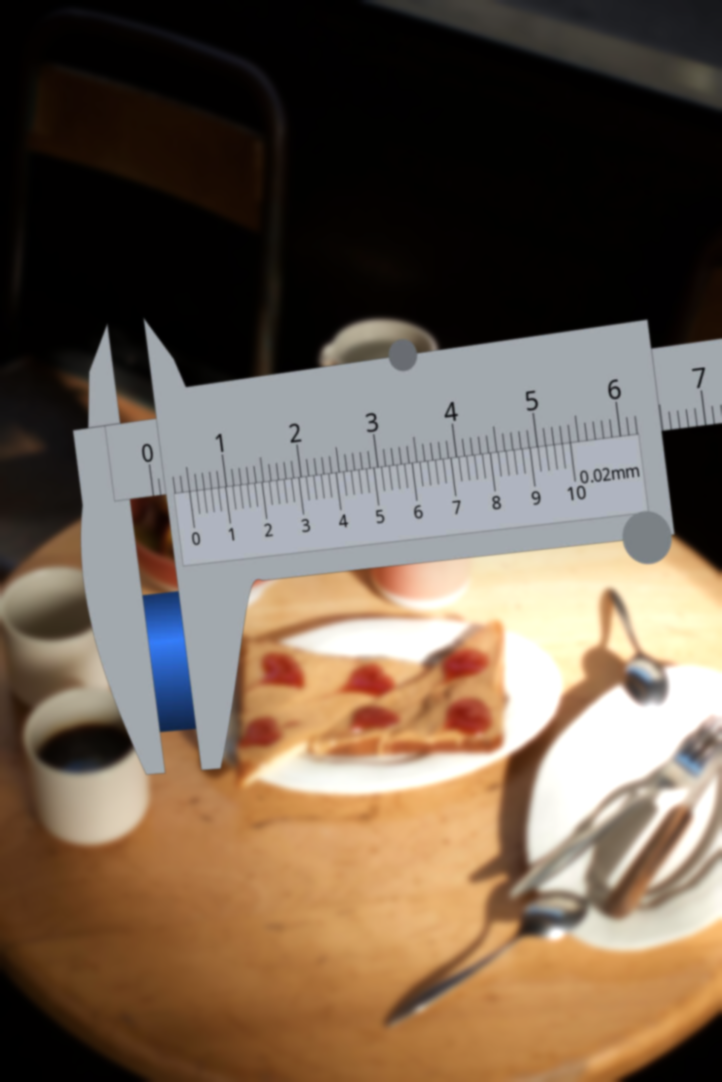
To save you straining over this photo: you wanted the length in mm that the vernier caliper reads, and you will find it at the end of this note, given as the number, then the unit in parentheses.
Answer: 5.0 (mm)
